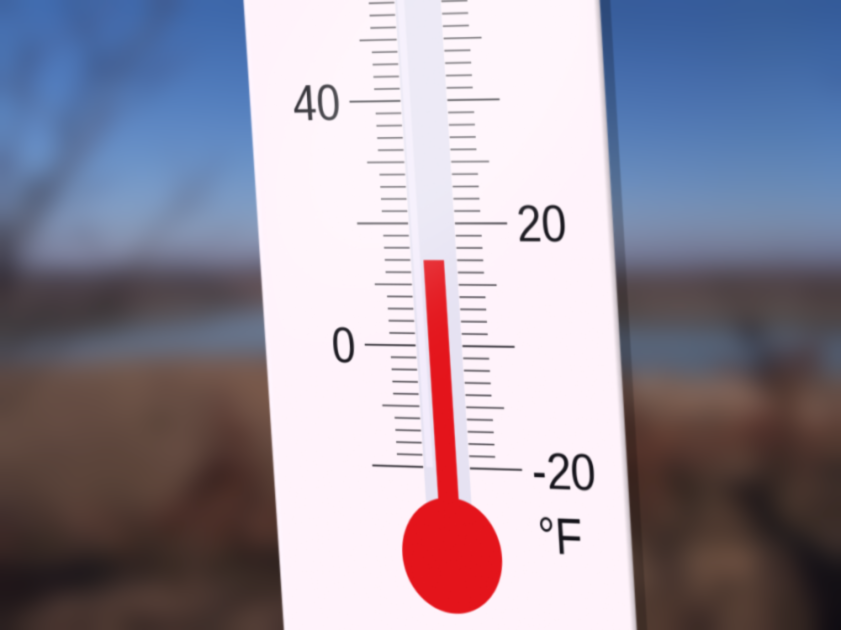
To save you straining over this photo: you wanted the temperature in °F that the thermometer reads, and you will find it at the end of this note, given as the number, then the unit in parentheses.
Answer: 14 (°F)
